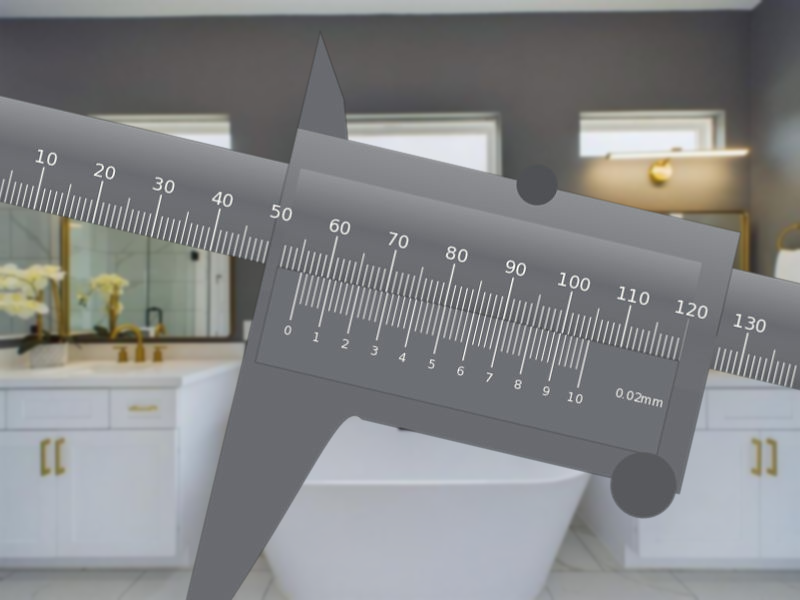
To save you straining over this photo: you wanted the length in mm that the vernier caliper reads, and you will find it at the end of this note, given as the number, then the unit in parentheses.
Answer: 55.6 (mm)
